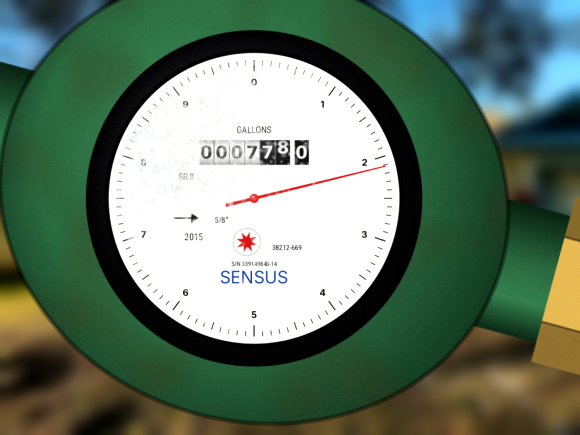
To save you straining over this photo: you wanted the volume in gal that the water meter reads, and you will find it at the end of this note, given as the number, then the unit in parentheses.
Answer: 7782.1 (gal)
